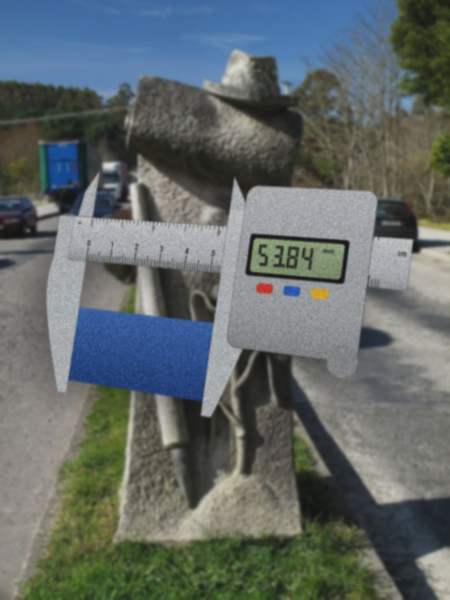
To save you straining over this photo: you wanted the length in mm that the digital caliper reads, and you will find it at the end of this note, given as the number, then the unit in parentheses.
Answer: 53.84 (mm)
